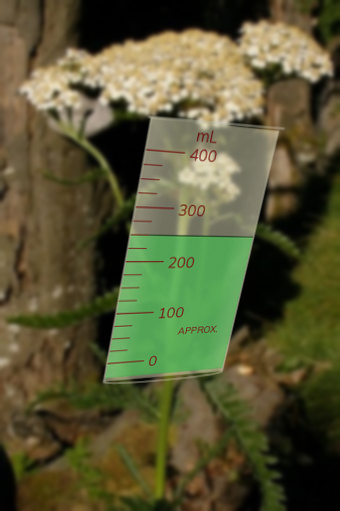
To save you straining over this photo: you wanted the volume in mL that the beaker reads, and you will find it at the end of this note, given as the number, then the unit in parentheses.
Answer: 250 (mL)
